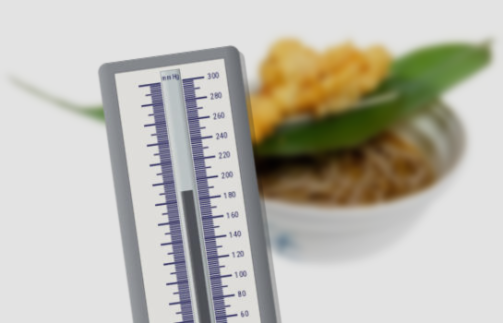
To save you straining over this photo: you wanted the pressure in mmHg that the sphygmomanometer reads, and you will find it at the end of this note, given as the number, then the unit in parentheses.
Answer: 190 (mmHg)
